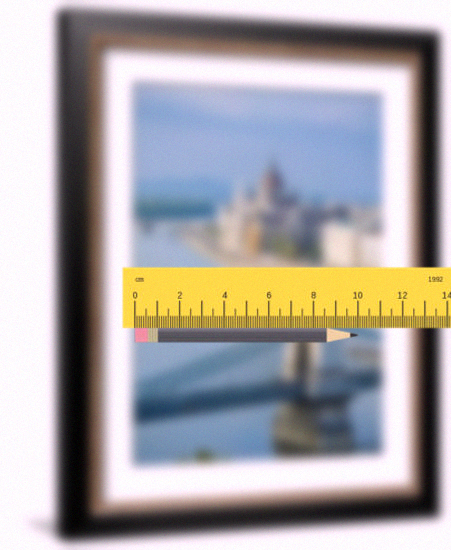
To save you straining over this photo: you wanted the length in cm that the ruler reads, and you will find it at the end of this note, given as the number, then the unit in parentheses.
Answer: 10 (cm)
